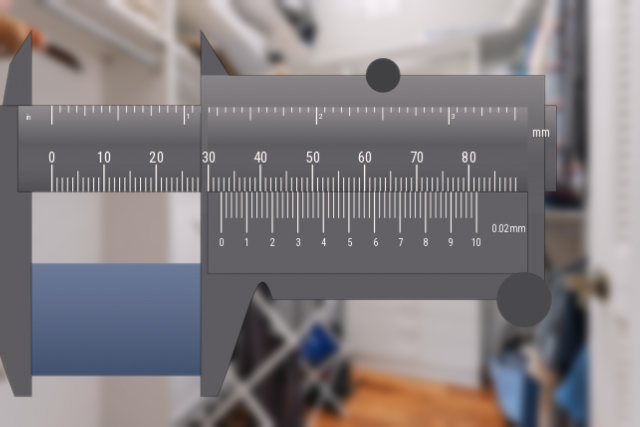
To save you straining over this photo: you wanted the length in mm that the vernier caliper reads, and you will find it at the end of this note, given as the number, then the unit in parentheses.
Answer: 32.5 (mm)
